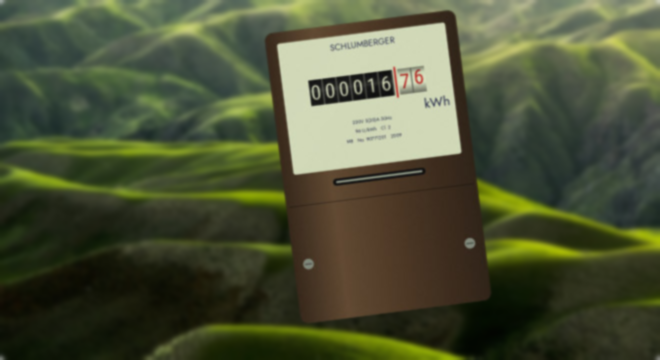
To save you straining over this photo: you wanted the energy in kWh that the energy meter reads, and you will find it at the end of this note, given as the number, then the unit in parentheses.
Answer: 16.76 (kWh)
